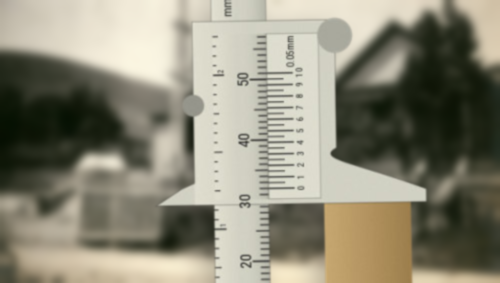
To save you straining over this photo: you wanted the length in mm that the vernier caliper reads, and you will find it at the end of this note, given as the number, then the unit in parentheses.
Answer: 32.0 (mm)
